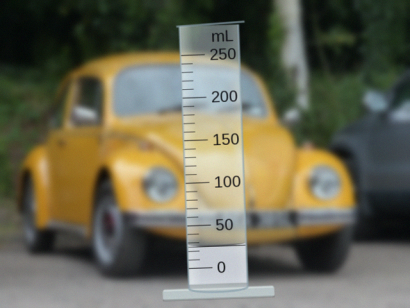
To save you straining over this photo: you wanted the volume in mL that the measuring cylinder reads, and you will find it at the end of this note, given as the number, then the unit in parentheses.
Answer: 25 (mL)
